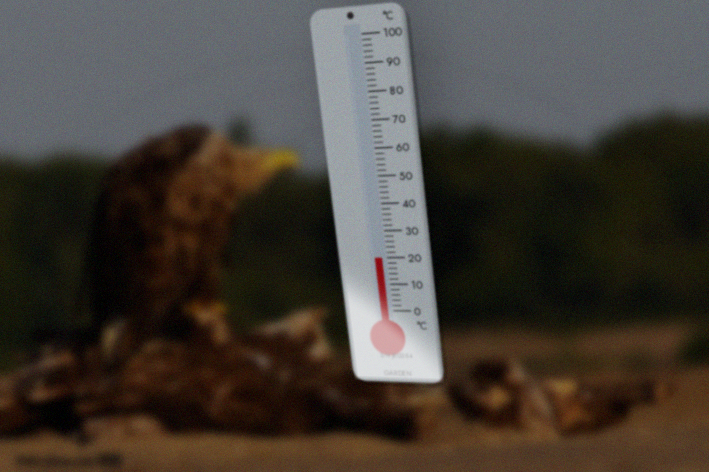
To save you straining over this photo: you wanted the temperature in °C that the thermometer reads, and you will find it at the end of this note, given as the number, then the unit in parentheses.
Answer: 20 (°C)
